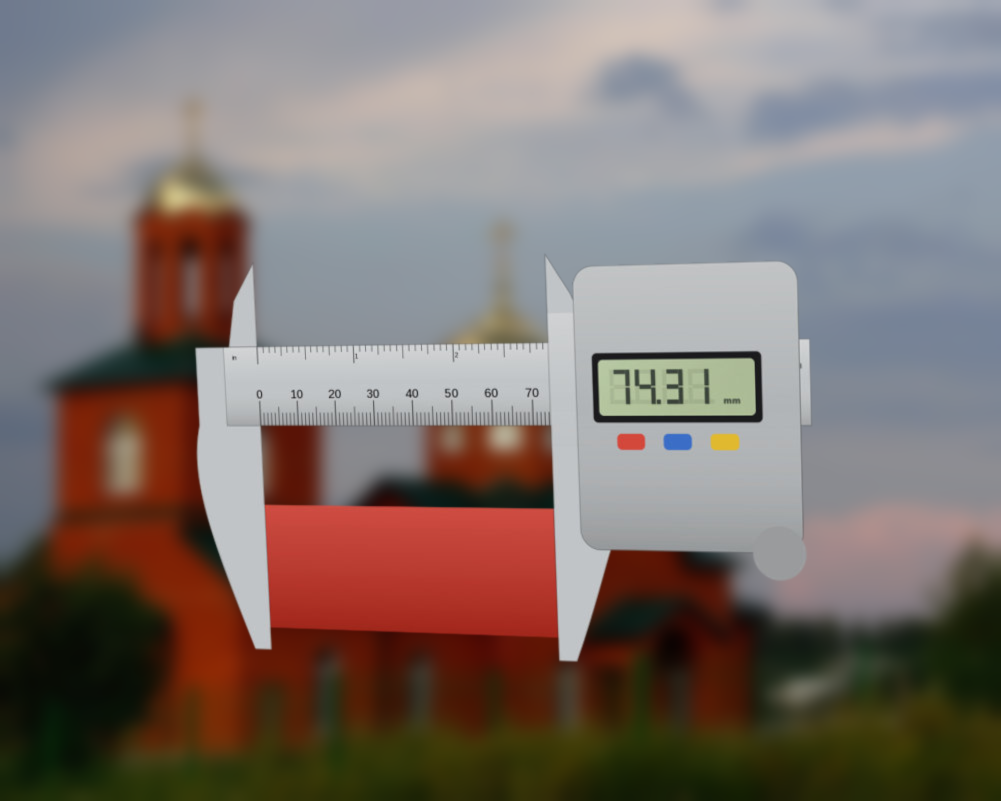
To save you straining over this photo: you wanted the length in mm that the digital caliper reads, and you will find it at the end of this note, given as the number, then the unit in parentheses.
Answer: 74.31 (mm)
